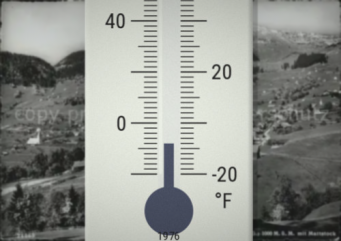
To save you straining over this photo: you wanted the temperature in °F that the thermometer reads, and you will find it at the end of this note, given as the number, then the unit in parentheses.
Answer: -8 (°F)
